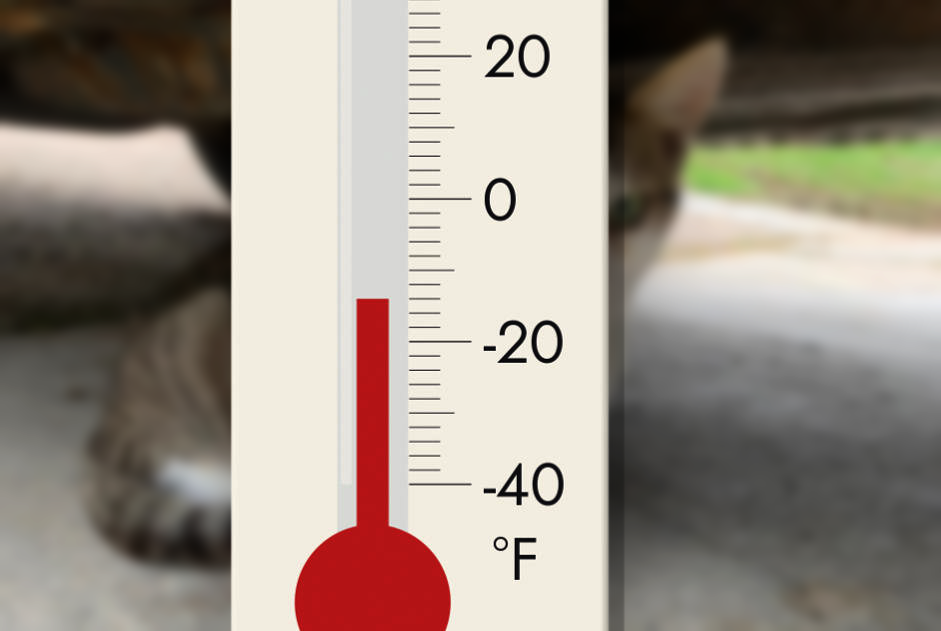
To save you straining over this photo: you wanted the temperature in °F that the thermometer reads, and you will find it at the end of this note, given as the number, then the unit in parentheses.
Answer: -14 (°F)
